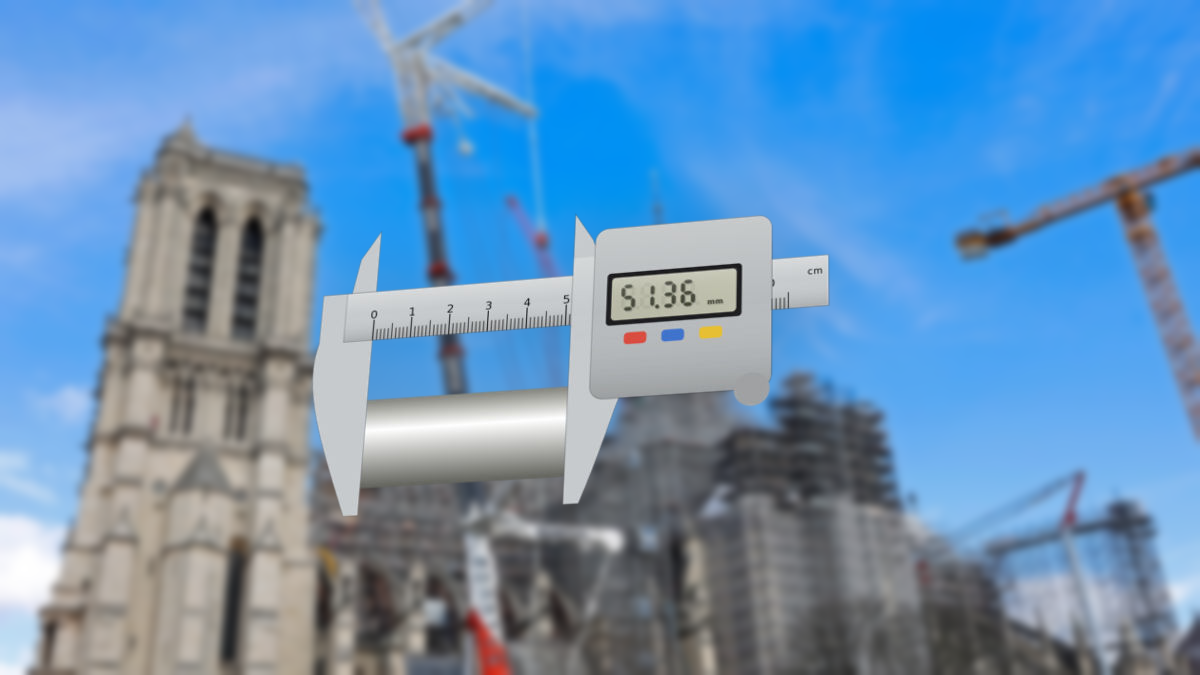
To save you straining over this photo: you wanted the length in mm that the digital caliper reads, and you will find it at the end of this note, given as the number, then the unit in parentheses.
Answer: 51.36 (mm)
